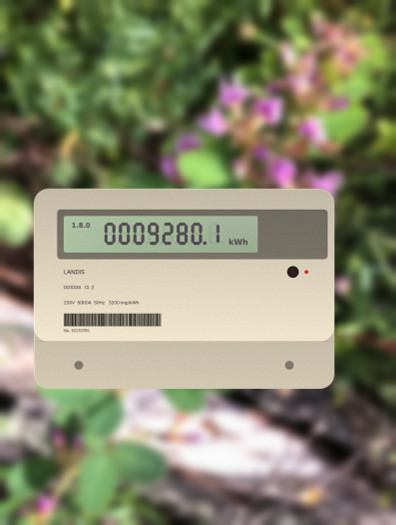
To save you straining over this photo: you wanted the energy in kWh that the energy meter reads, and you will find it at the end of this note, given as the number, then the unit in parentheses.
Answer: 9280.1 (kWh)
